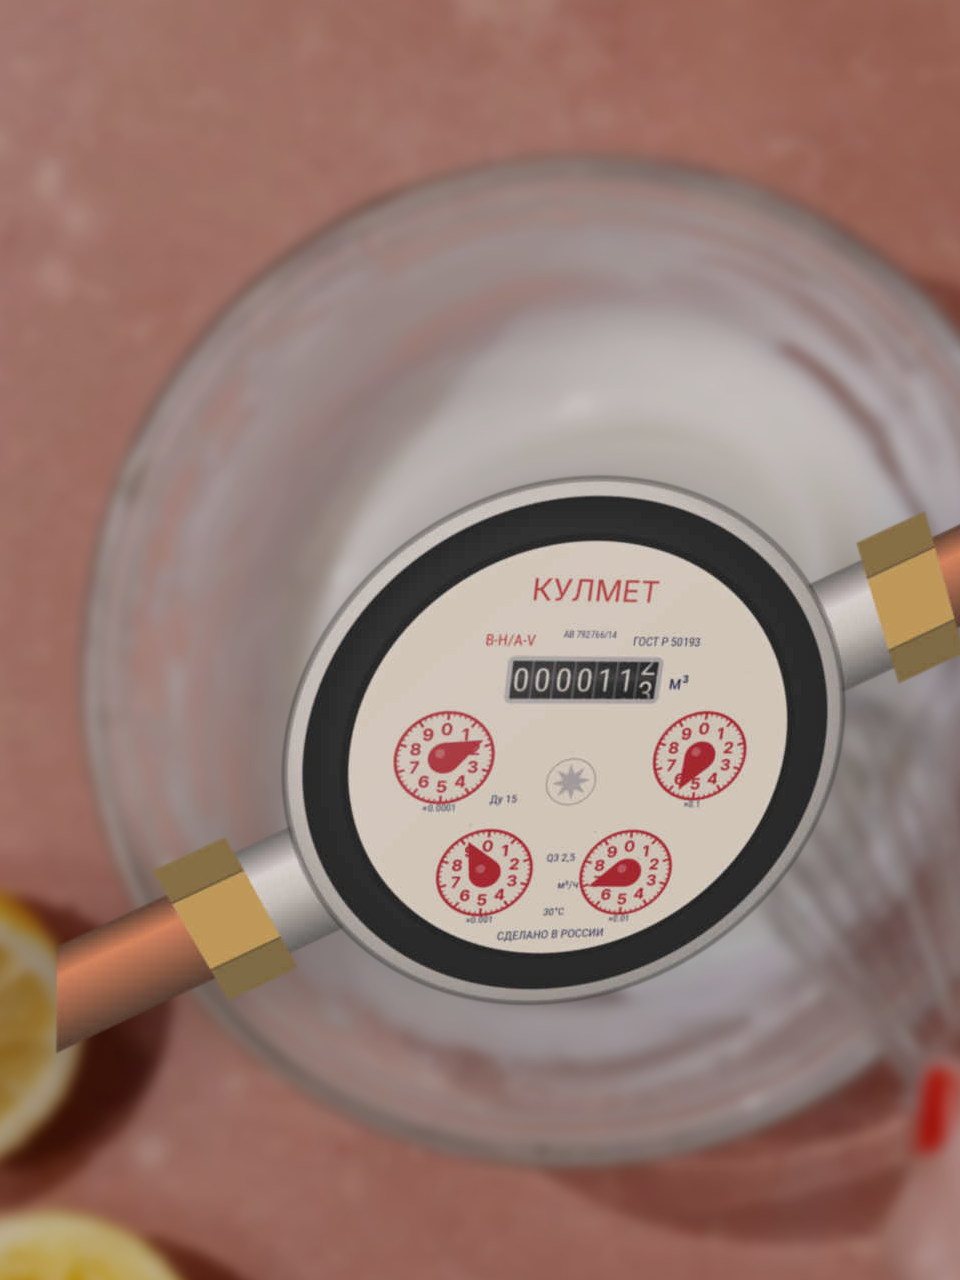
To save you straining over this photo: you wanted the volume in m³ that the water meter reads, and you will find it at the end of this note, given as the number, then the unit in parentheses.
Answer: 112.5691 (m³)
